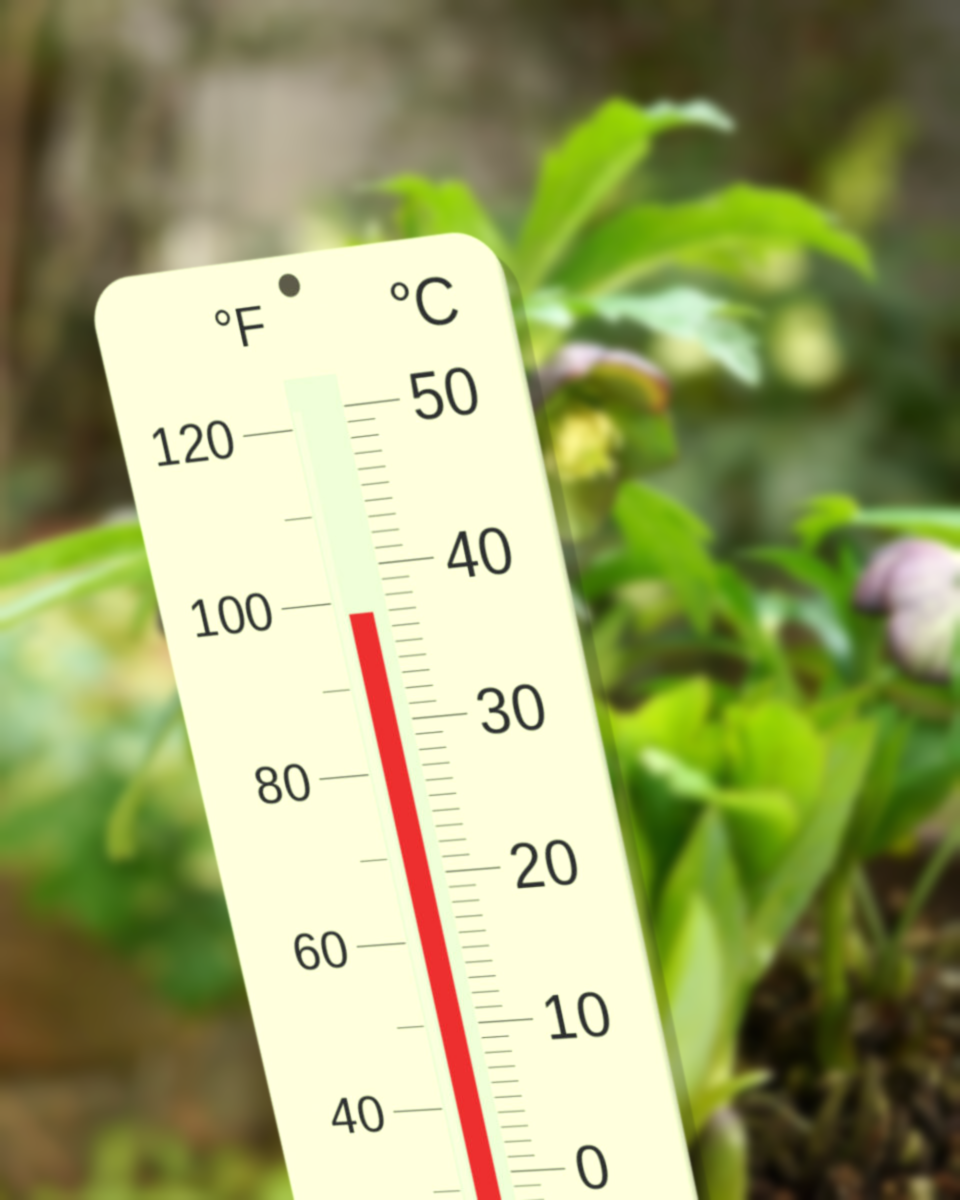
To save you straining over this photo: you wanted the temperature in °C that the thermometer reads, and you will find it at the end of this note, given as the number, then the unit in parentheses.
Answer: 37 (°C)
